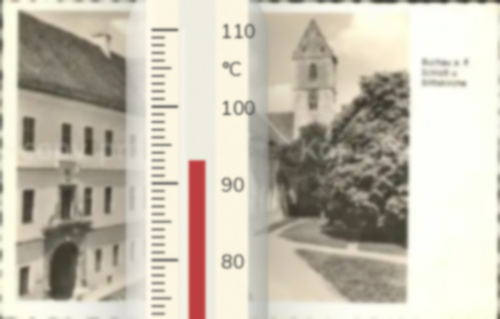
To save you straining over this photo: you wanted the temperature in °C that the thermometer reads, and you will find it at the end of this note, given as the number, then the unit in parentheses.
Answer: 93 (°C)
